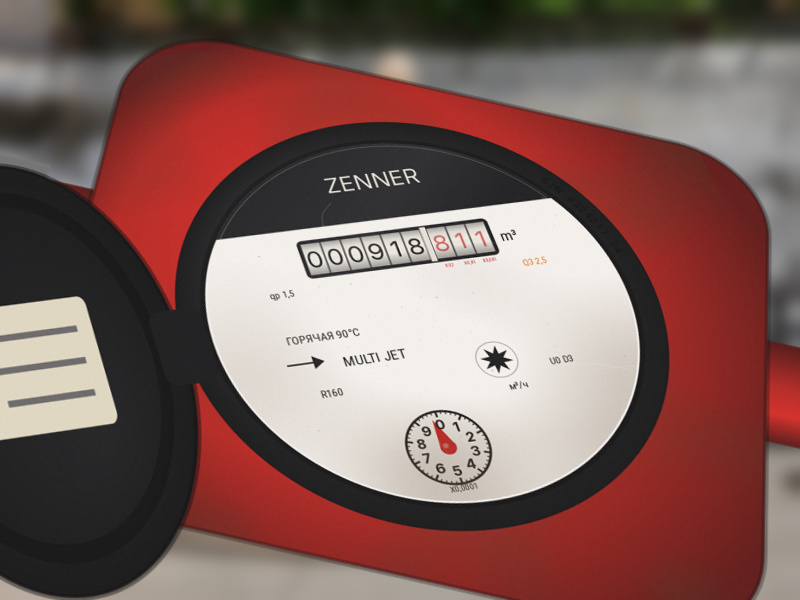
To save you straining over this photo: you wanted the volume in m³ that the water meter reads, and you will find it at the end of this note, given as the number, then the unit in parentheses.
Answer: 918.8109 (m³)
